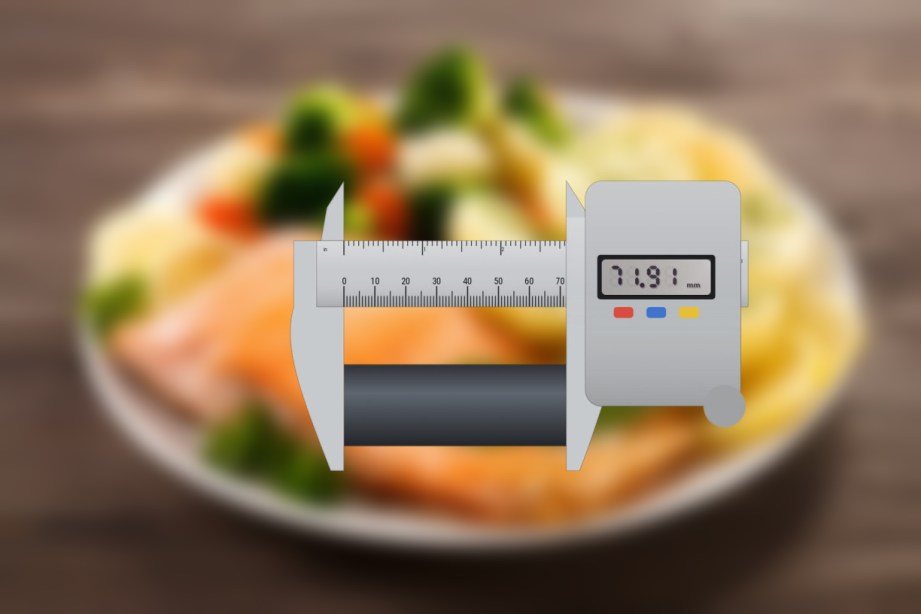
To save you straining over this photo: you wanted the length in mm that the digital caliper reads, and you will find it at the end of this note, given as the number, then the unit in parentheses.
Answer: 71.91 (mm)
